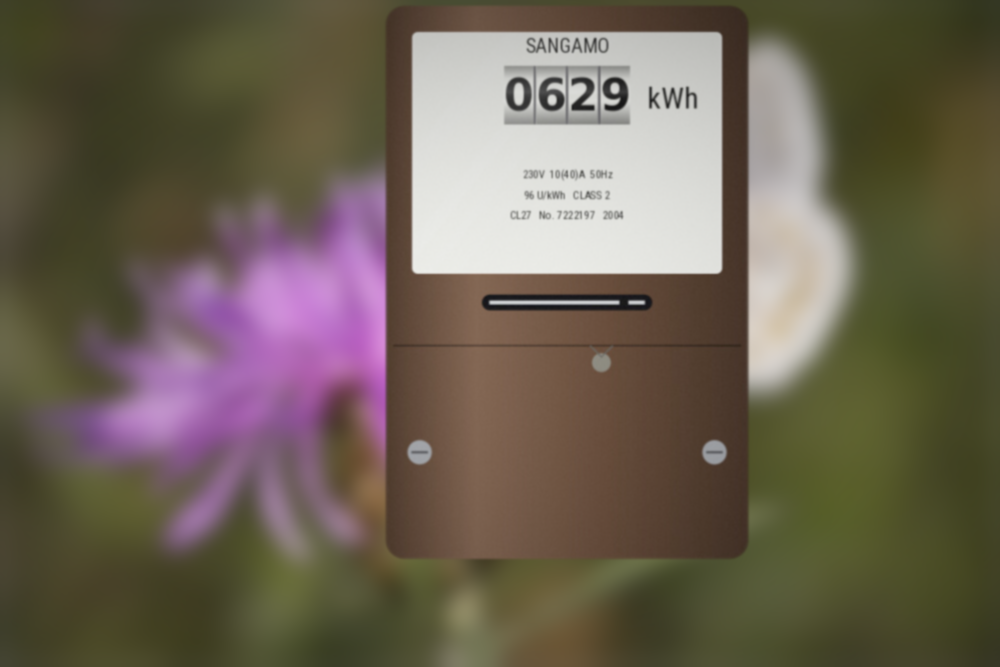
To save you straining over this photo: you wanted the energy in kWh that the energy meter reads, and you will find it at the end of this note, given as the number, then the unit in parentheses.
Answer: 629 (kWh)
